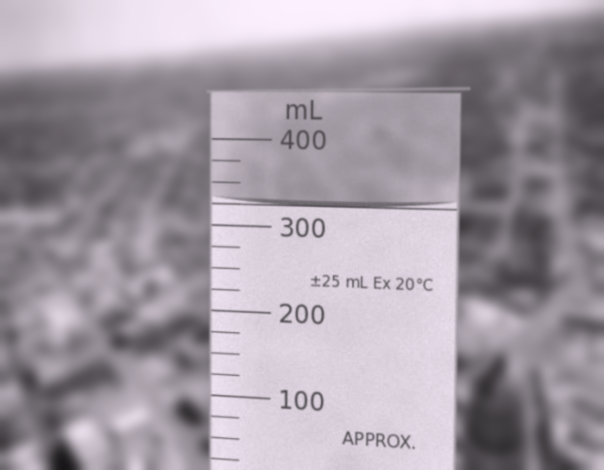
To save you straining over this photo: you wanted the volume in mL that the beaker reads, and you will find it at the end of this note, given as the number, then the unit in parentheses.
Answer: 325 (mL)
